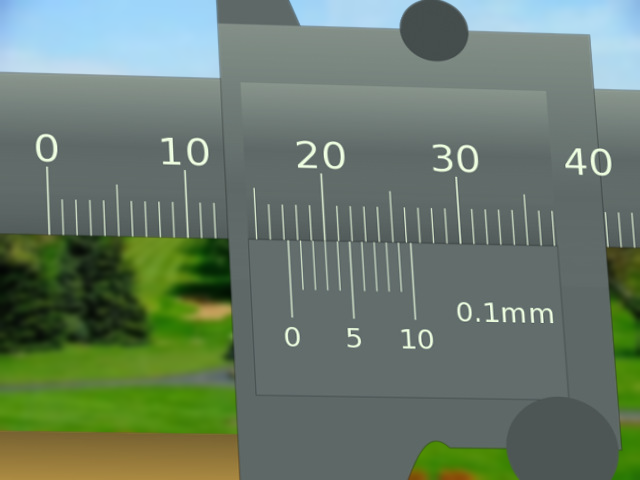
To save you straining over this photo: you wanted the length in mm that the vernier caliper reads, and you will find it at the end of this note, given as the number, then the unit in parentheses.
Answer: 17.3 (mm)
